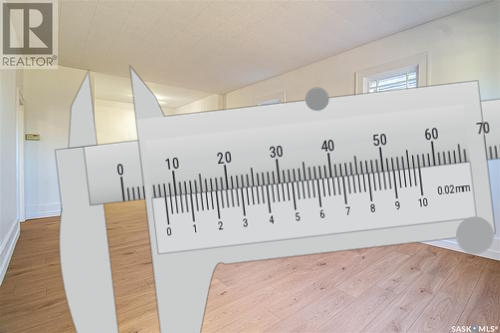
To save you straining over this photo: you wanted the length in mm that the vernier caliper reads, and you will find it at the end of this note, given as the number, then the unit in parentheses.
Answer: 8.0 (mm)
